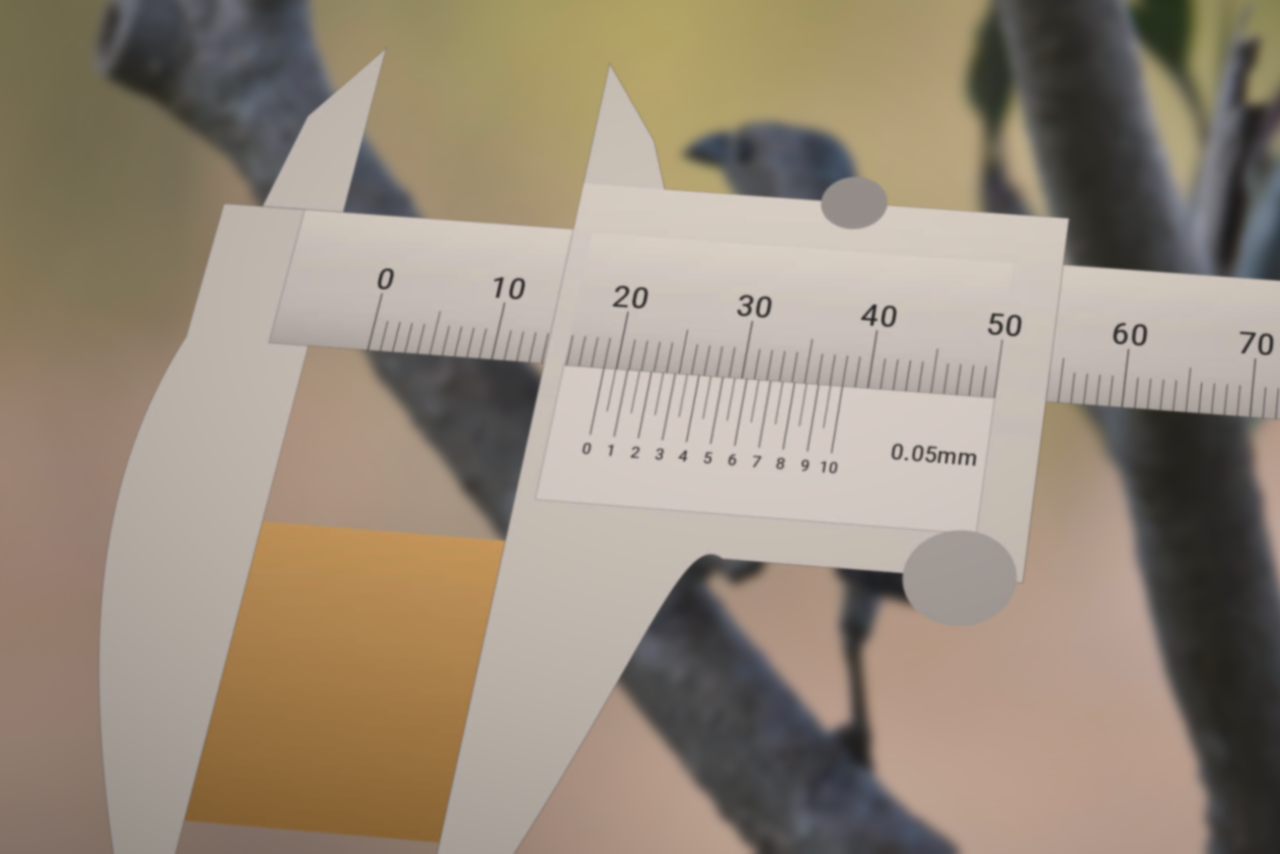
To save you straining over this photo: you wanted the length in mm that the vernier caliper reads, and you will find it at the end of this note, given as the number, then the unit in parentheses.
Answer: 19.0 (mm)
